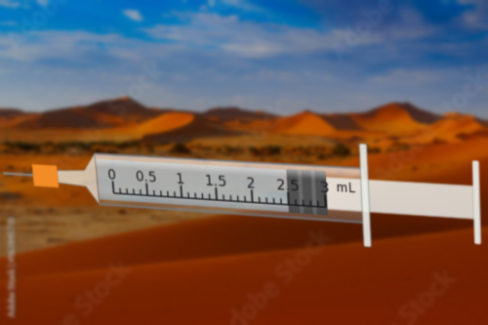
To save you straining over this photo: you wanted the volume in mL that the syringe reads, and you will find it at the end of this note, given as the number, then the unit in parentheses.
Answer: 2.5 (mL)
